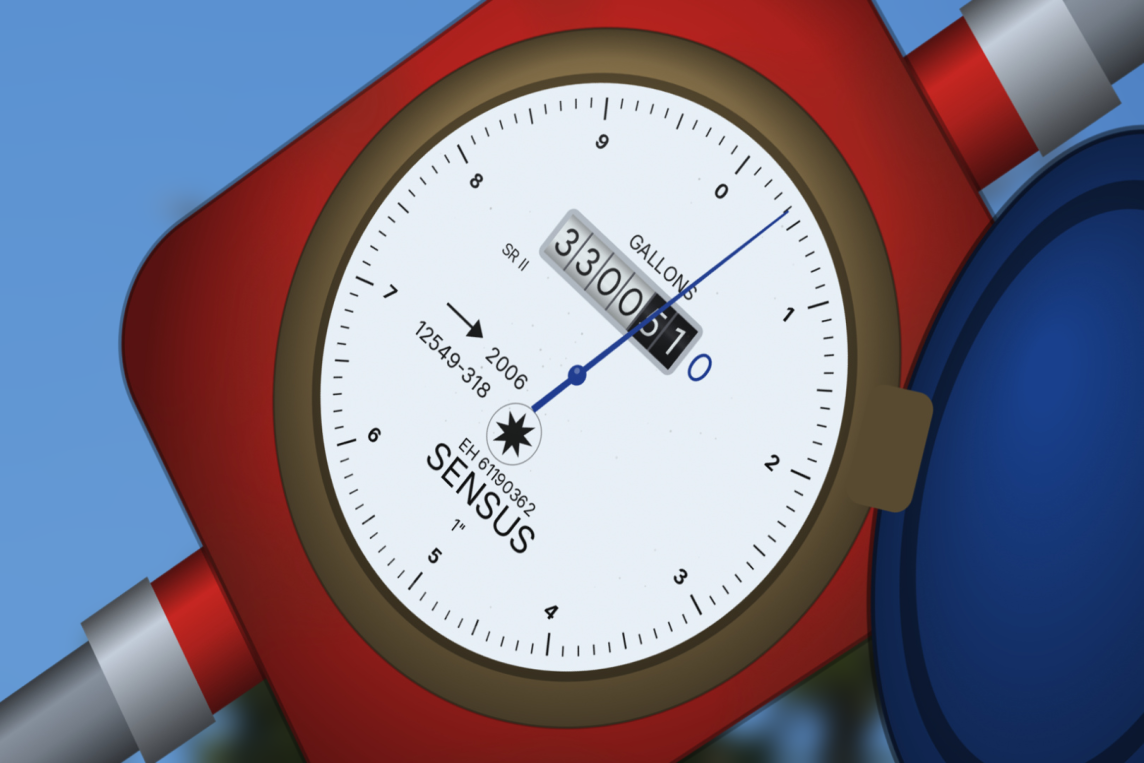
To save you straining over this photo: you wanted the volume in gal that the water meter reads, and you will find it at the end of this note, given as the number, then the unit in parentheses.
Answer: 3300510.4 (gal)
